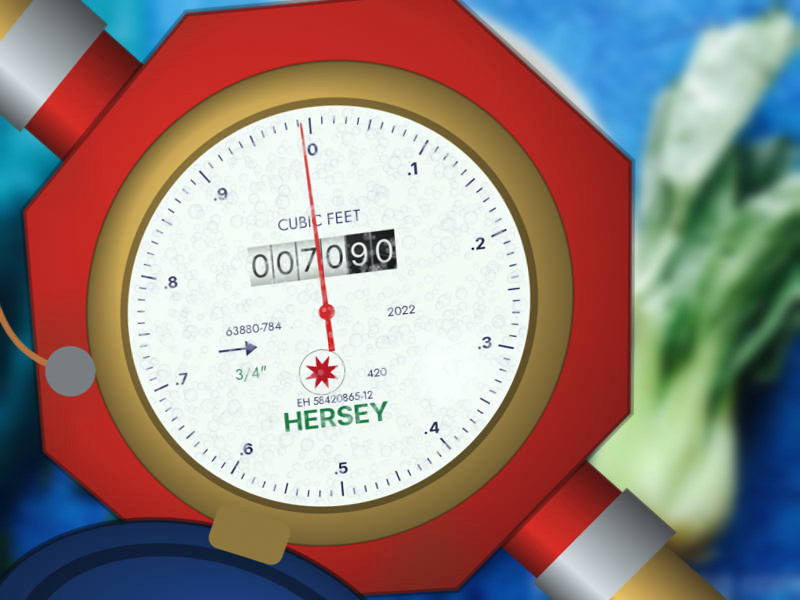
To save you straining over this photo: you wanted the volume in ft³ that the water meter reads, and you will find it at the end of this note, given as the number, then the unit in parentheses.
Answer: 7089.99 (ft³)
